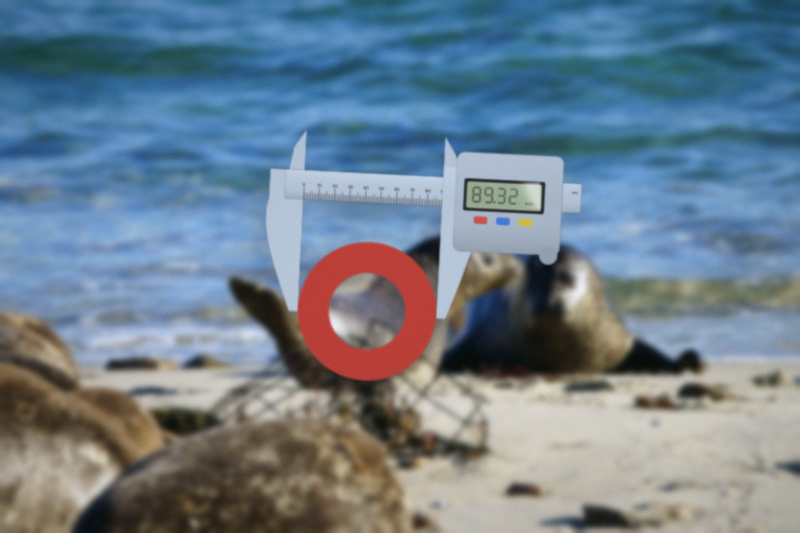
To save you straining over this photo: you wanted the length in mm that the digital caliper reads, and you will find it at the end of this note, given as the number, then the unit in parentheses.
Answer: 89.32 (mm)
